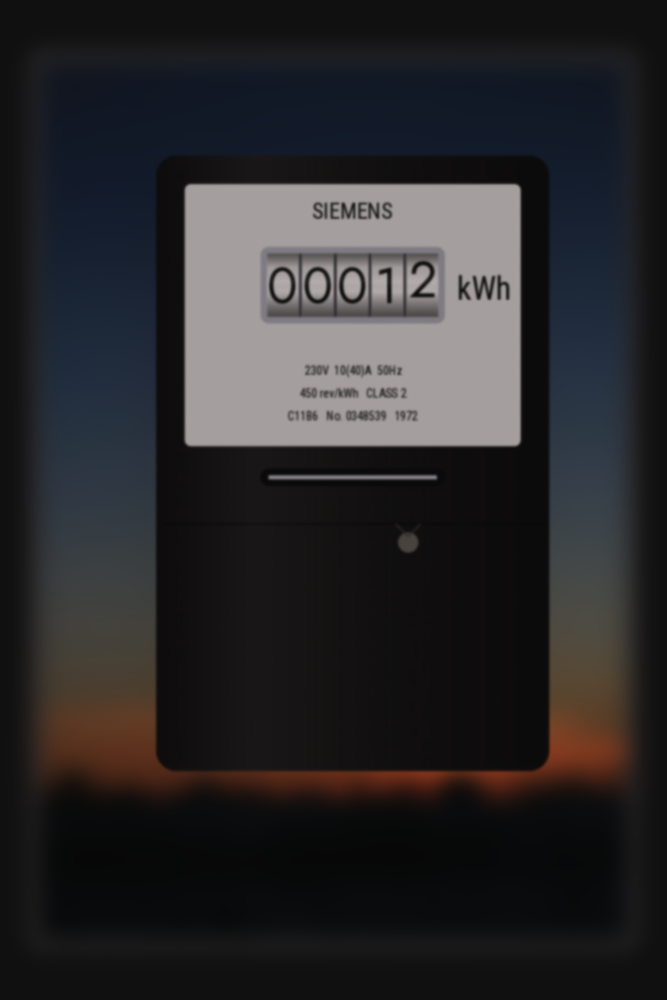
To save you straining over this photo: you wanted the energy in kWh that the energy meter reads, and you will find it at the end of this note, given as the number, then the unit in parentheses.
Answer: 12 (kWh)
